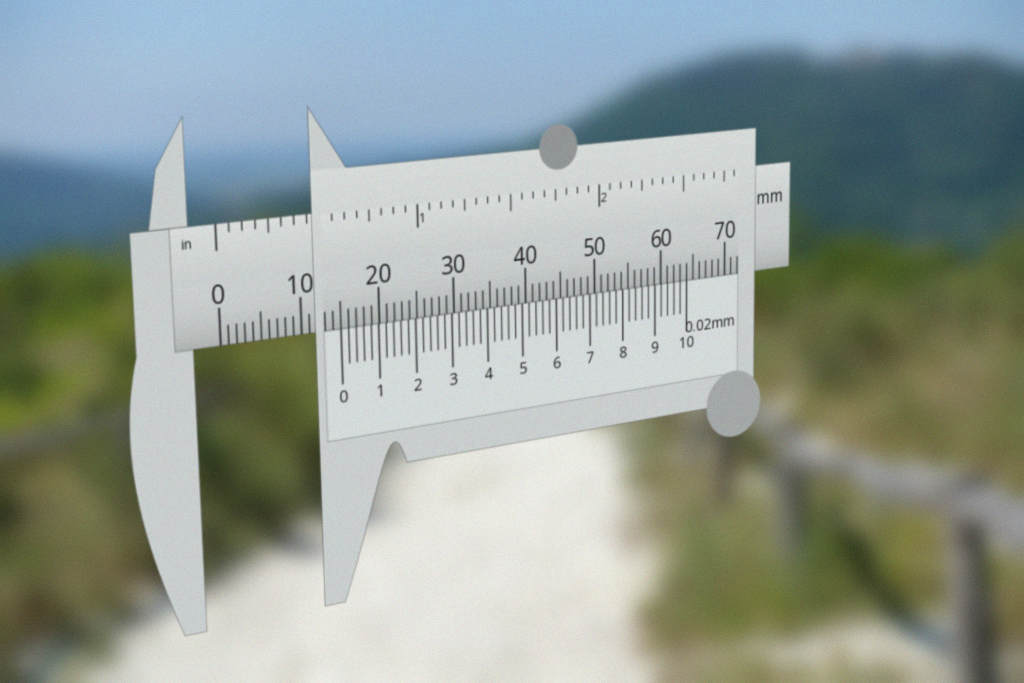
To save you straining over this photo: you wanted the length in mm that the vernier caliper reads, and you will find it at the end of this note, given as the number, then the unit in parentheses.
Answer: 15.0 (mm)
